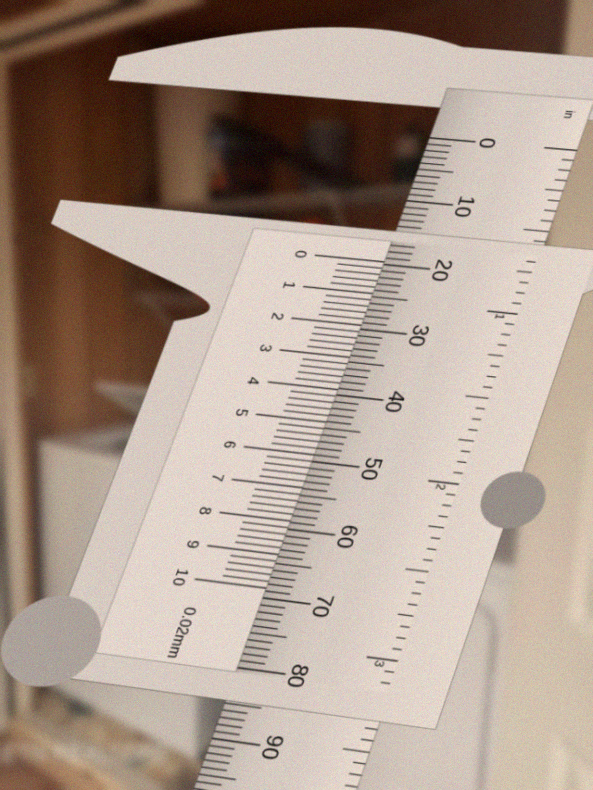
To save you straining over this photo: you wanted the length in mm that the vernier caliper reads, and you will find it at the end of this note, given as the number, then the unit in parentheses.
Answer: 19.6 (mm)
